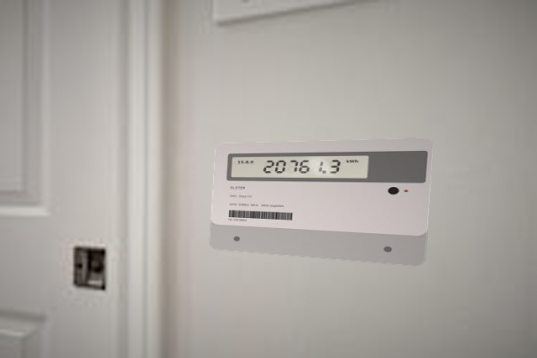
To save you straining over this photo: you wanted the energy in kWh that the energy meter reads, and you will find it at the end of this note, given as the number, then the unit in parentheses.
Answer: 20761.3 (kWh)
